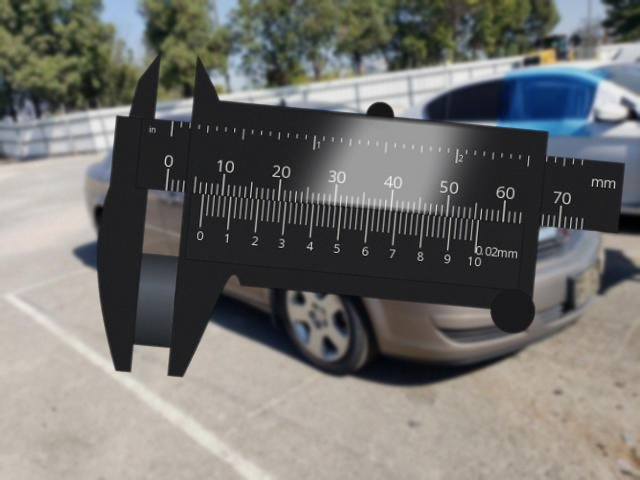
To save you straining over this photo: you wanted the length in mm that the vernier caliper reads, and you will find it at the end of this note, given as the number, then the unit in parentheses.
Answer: 6.6 (mm)
